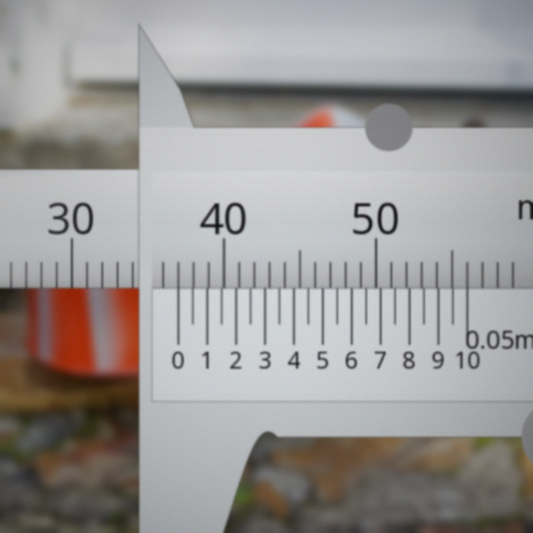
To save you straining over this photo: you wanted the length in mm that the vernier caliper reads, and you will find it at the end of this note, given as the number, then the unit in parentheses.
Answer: 37.0 (mm)
